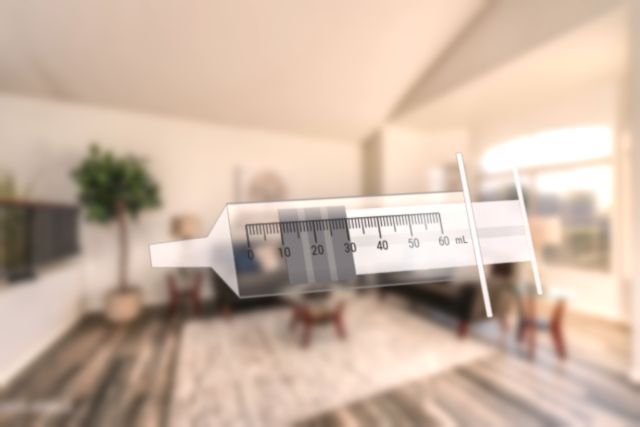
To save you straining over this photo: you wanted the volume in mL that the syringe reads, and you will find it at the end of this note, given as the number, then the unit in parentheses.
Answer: 10 (mL)
